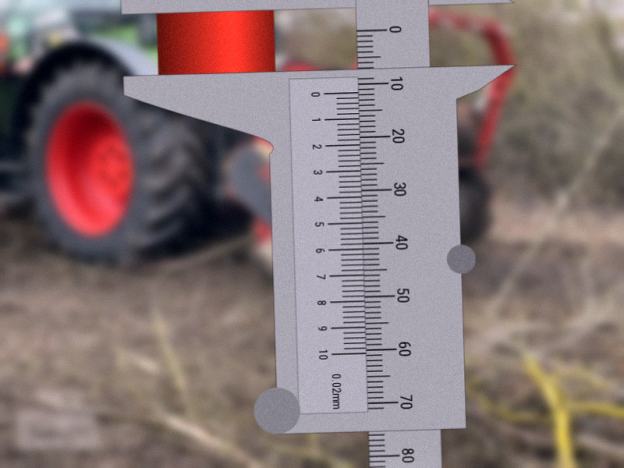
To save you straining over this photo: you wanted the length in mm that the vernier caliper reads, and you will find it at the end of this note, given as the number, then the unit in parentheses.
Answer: 11.6 (mm)
